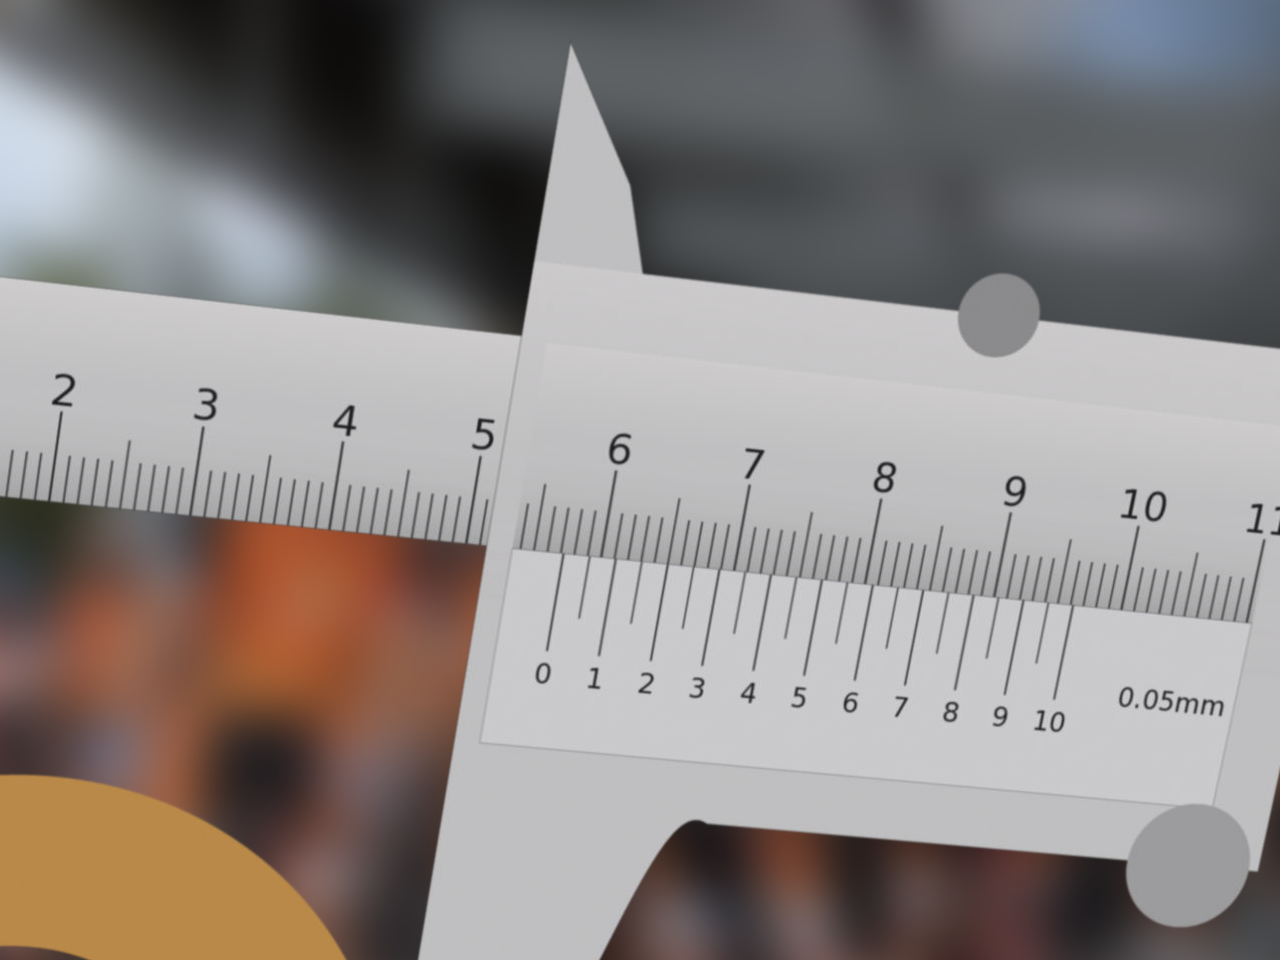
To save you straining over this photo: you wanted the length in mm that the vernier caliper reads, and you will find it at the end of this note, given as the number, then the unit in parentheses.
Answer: 57.2 (mm)
